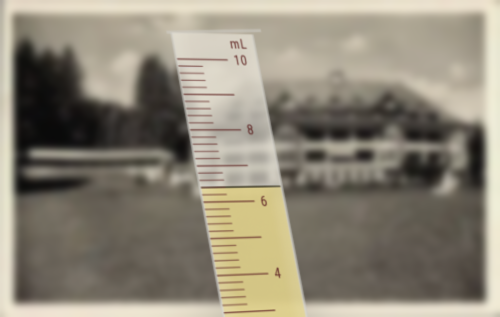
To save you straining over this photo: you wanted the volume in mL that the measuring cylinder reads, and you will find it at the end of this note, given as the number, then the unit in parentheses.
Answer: 6.4 (mL)
